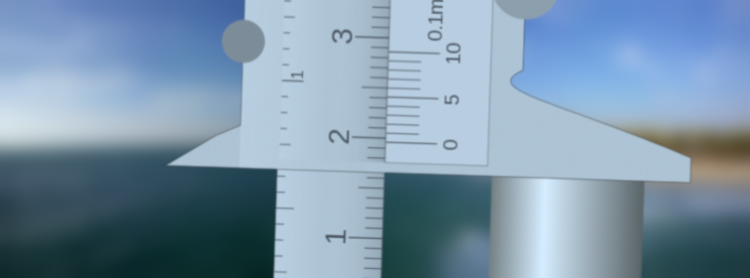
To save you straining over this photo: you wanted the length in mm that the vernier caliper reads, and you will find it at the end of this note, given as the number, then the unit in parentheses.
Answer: 19.6 (mm)
